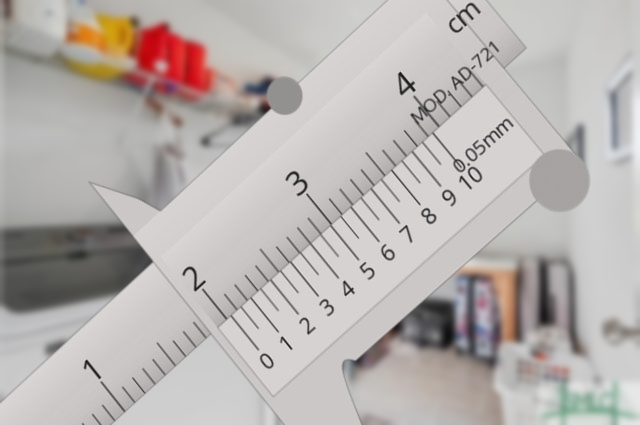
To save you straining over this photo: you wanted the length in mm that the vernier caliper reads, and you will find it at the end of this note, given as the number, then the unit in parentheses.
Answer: 20.4 (mm)
